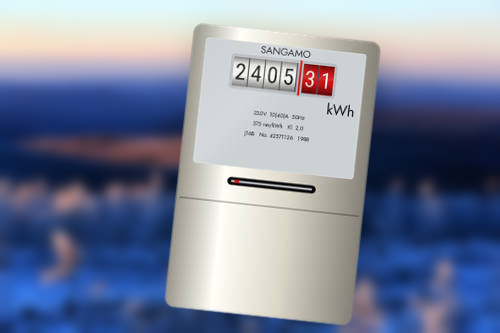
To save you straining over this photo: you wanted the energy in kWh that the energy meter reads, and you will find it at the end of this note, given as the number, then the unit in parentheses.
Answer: 2405.31 (kWh)
